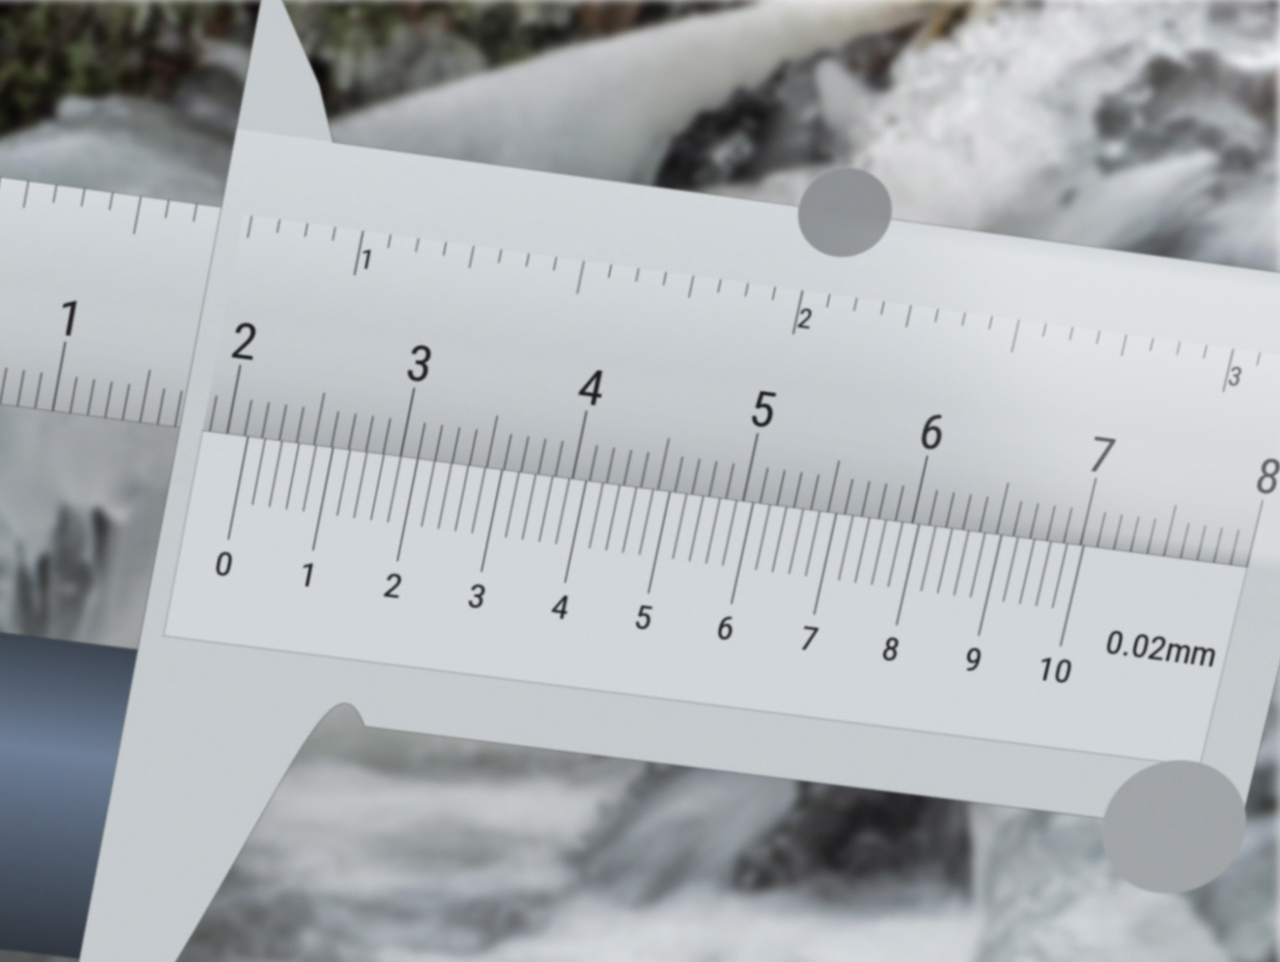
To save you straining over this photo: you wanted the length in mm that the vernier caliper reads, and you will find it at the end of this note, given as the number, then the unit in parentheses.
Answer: 21.2 (mm)
